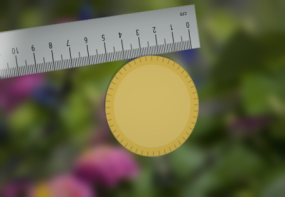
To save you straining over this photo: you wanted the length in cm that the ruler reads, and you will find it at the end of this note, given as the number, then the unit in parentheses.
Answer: 5.5 (cm)
